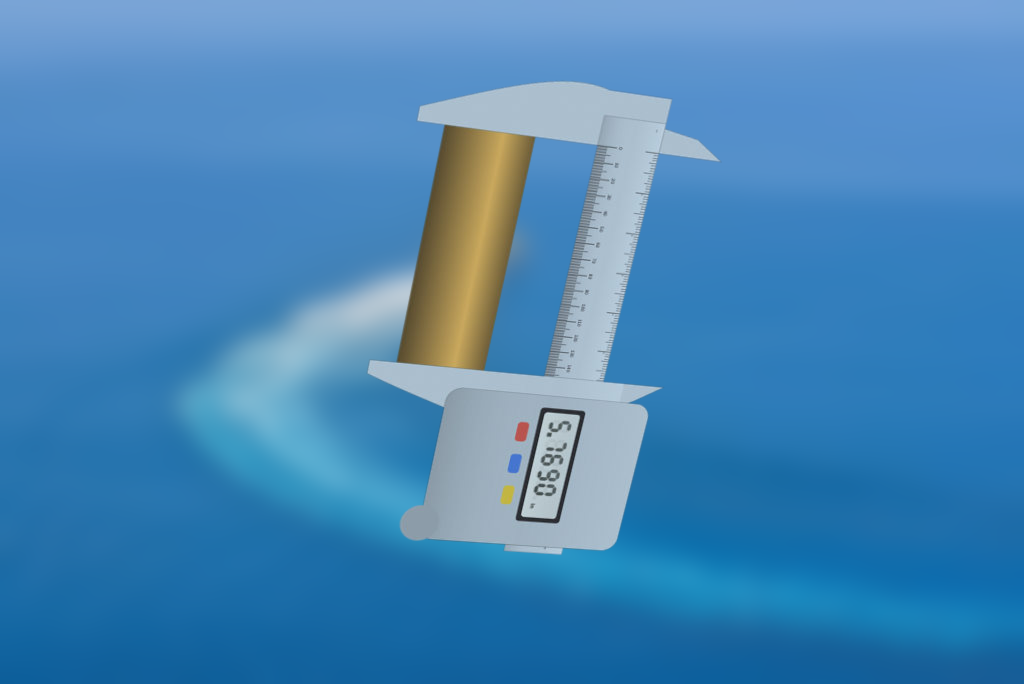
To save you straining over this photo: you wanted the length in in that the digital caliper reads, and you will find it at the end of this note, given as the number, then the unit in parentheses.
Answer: 5.7690 (in)
